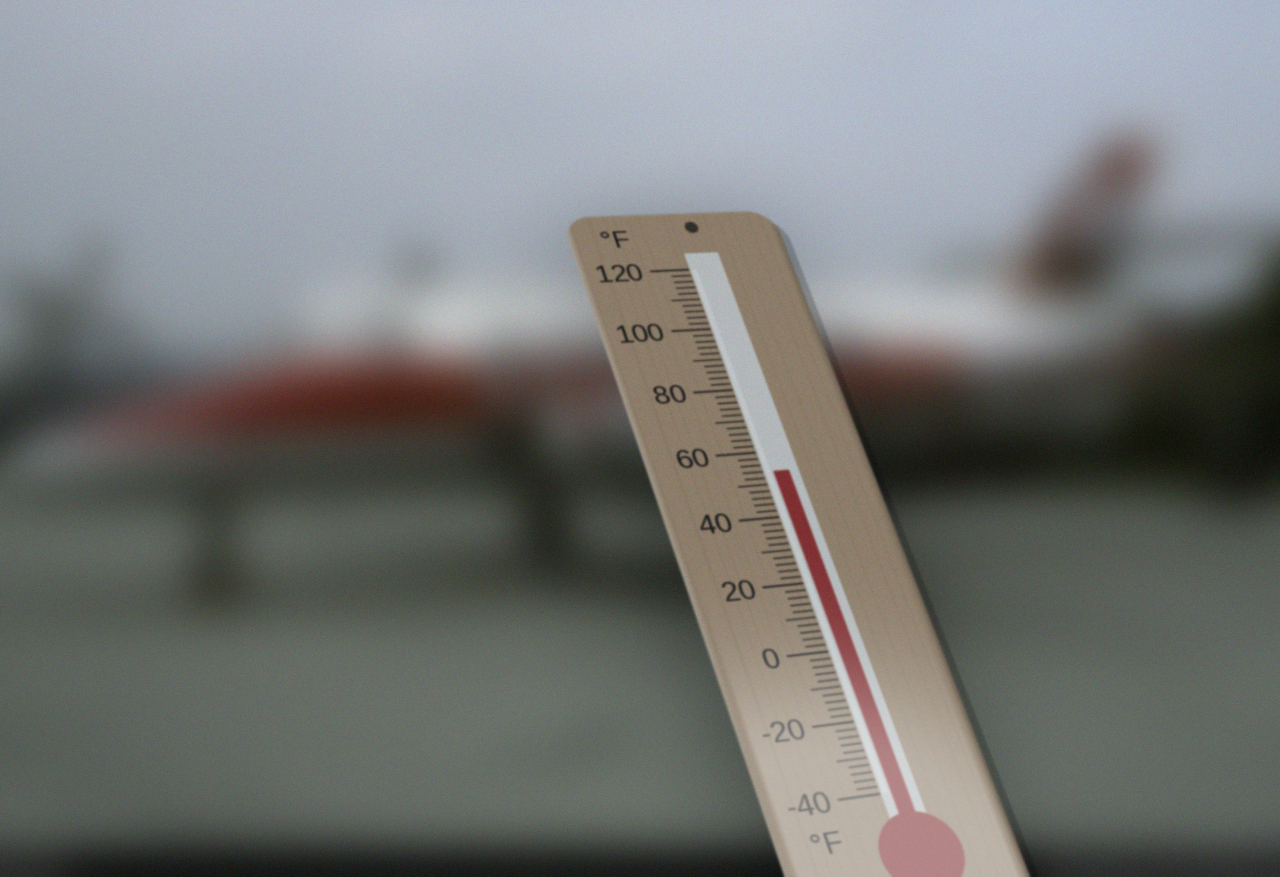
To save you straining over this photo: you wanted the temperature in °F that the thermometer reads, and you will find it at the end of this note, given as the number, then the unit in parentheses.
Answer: 54 (°F)
